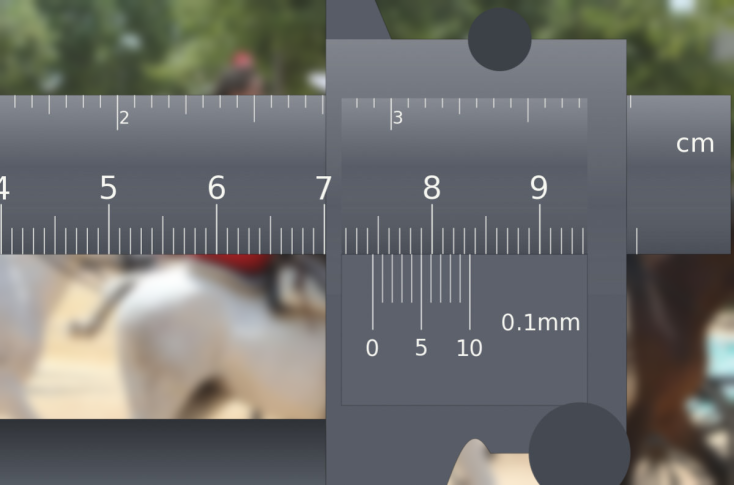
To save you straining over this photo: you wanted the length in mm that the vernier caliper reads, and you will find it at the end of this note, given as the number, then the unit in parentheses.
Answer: 74.5 (mm)
